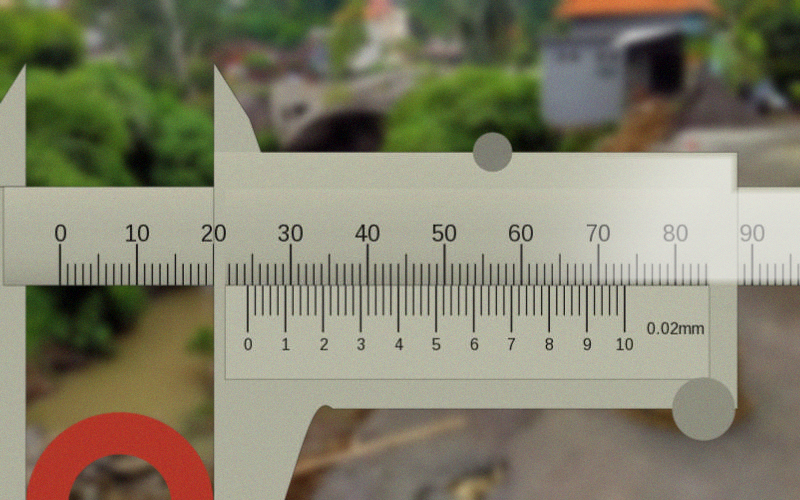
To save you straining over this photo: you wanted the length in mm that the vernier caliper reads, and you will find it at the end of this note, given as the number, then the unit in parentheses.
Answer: 24.4 (mm)
